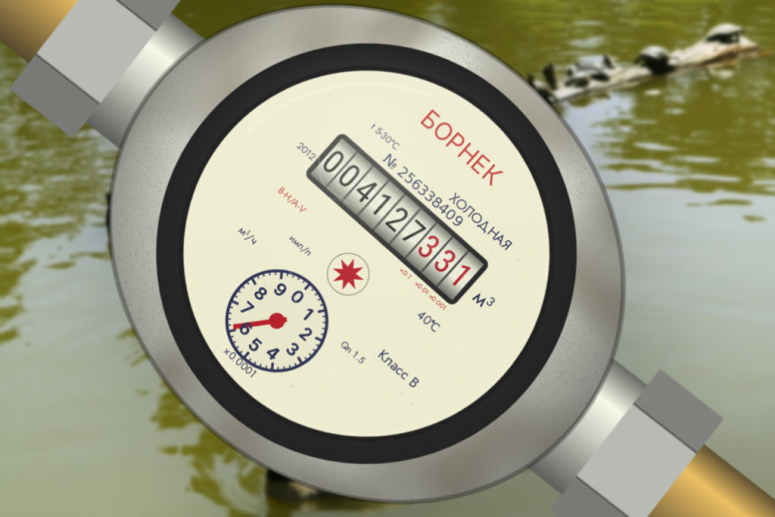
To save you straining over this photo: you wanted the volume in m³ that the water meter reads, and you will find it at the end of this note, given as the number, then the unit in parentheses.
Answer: 4127.3316 (m³)
